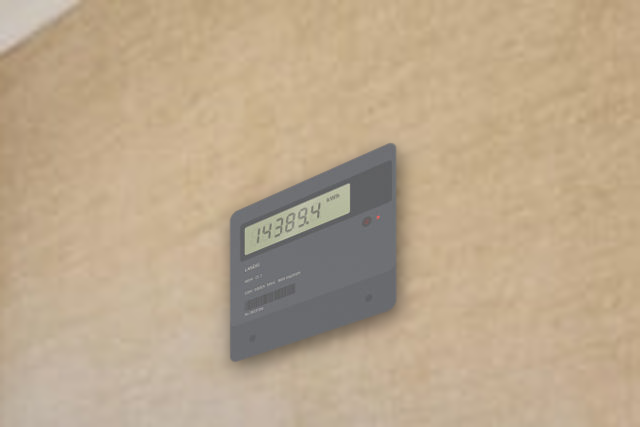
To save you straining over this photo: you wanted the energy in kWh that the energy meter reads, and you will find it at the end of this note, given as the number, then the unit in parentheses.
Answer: 14389.4 (kWh)
